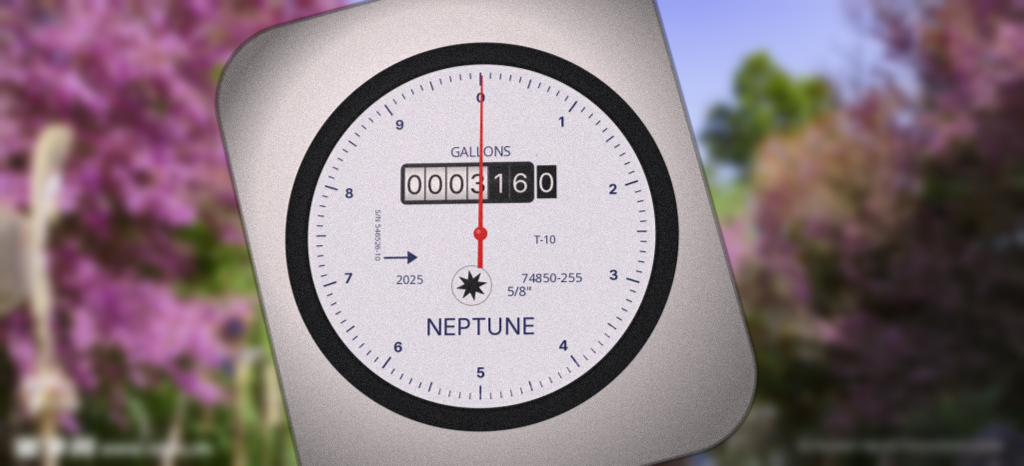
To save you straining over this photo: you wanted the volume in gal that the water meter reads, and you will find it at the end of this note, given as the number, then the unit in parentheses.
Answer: 3160.0 (gal)
